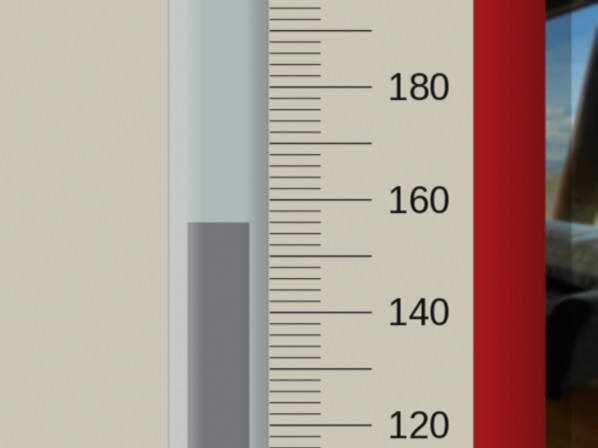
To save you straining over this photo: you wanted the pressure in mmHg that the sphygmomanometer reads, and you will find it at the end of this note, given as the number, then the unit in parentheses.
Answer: 156 (mmHg)
